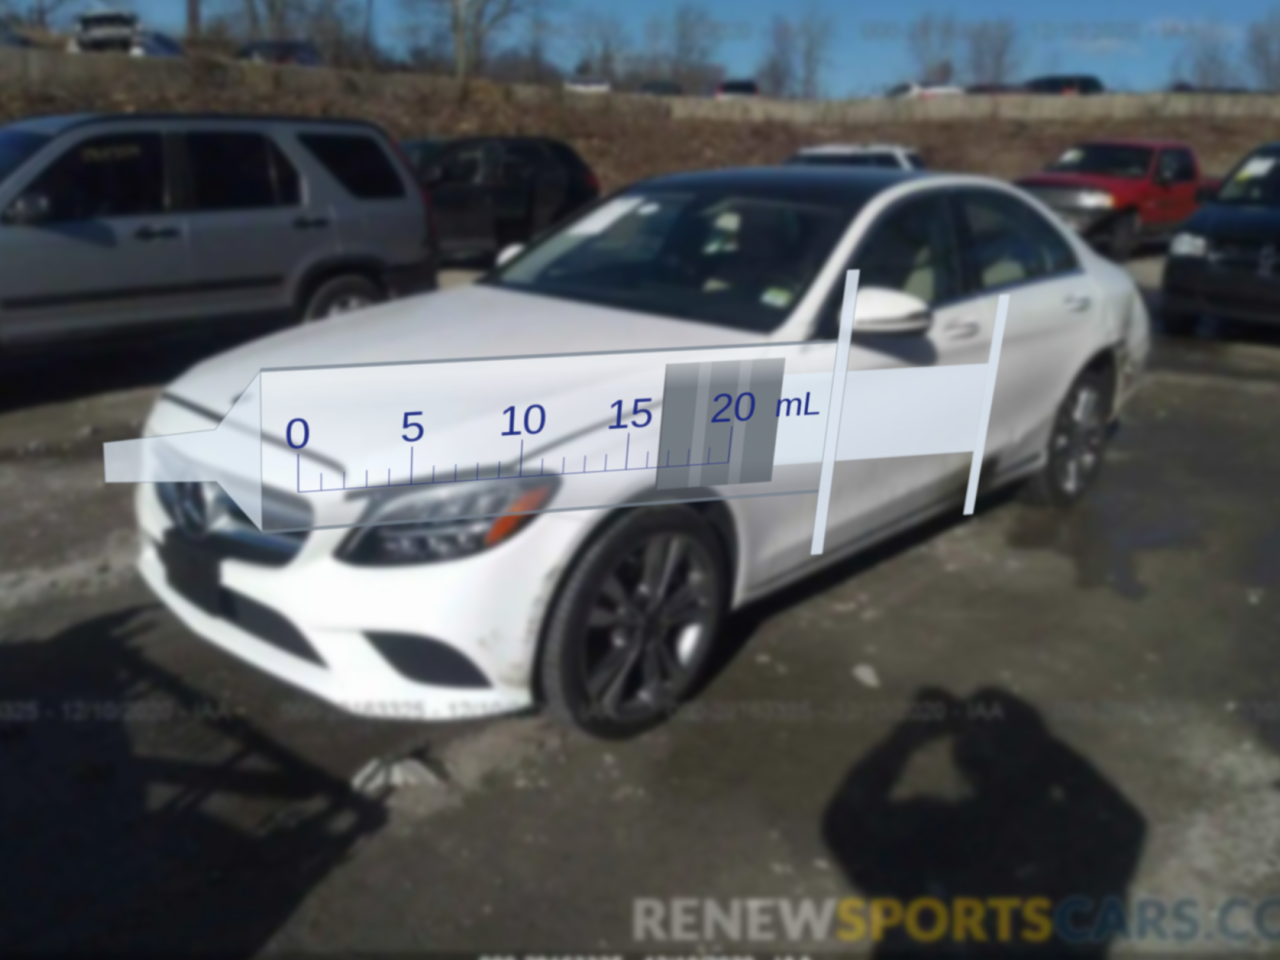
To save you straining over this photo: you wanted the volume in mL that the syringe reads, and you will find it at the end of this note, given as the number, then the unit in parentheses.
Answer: 16.5 (mL)
